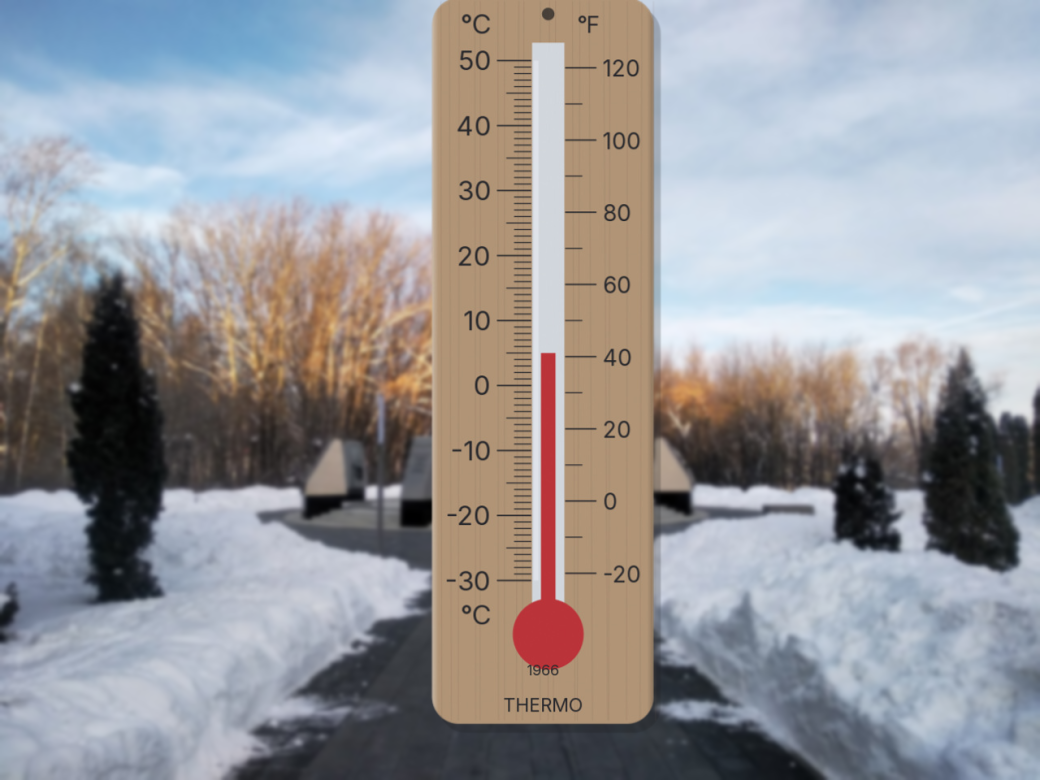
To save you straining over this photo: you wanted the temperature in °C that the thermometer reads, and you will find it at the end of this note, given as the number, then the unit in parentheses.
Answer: 5 (°C)
